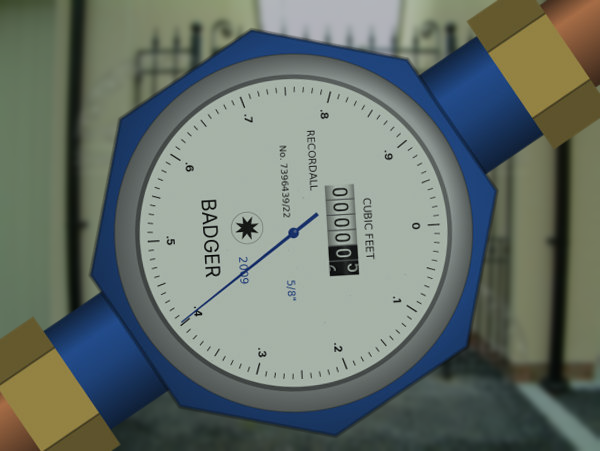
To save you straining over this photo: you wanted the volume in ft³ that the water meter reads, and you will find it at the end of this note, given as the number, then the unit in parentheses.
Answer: 5.40 (ft³)
